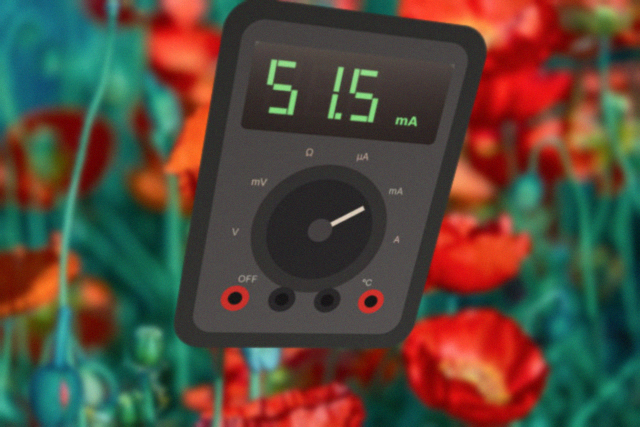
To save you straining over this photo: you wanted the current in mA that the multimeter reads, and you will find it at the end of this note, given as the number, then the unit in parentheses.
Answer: 51.5 (mA)
